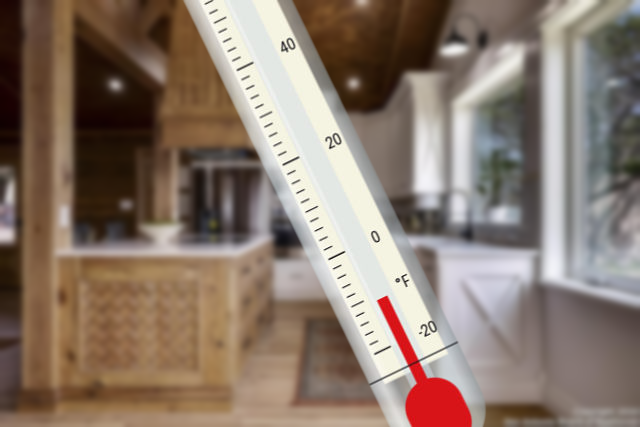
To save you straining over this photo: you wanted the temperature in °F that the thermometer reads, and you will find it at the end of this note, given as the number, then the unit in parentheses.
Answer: -11 (°F)
